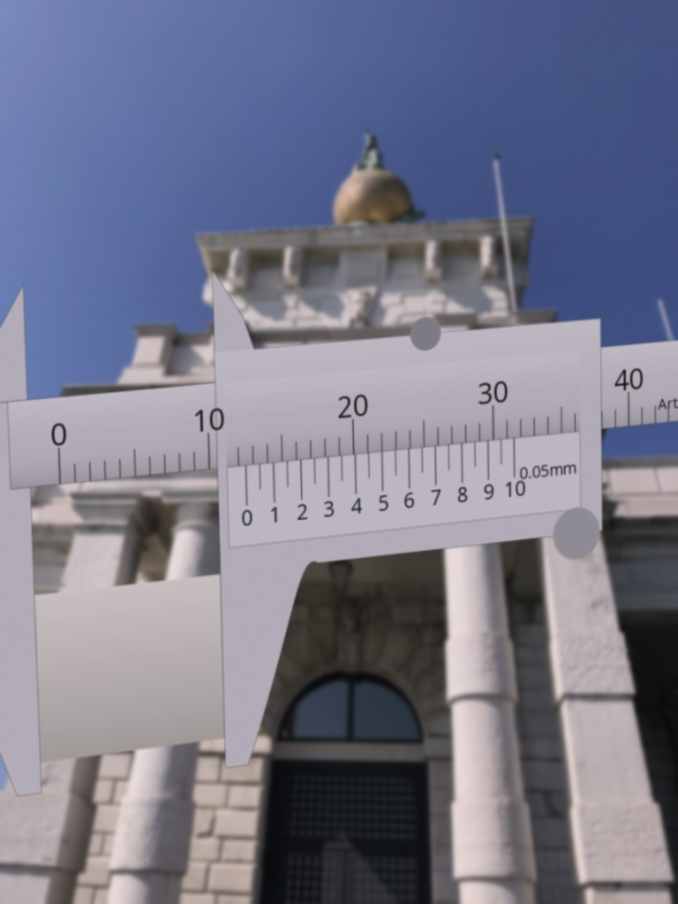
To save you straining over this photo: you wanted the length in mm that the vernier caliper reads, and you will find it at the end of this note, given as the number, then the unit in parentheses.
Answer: 12.5 (mm)
